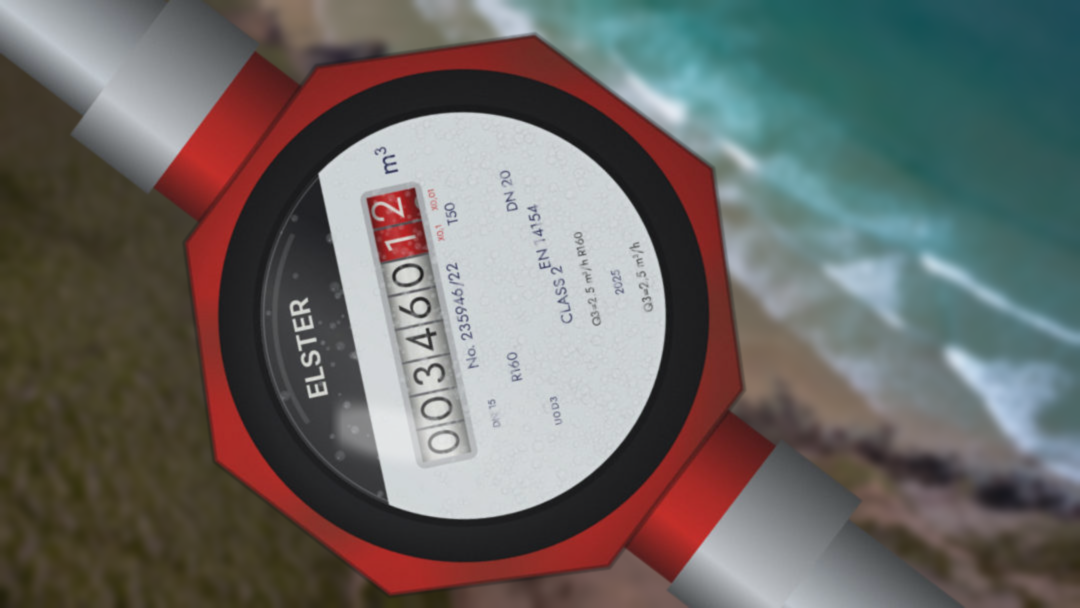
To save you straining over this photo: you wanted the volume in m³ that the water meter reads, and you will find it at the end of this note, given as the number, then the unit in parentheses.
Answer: 3460.12 (m³)
